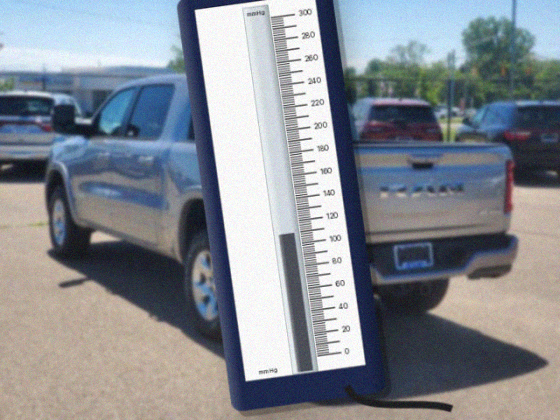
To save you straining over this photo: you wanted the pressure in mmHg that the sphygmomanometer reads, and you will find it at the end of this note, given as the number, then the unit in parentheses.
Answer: 110 (mmHg)
